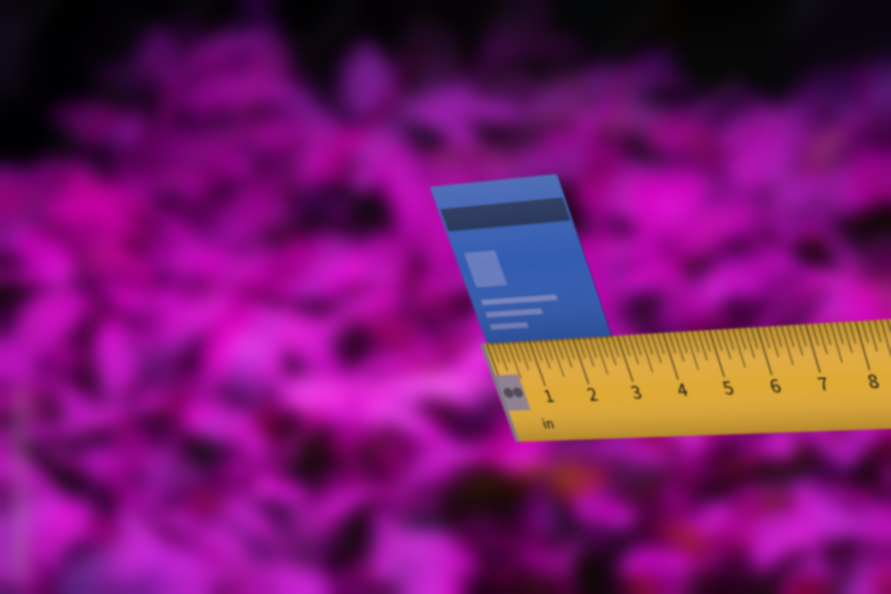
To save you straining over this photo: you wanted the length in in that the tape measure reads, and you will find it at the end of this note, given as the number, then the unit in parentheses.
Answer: 2.875 (in)
